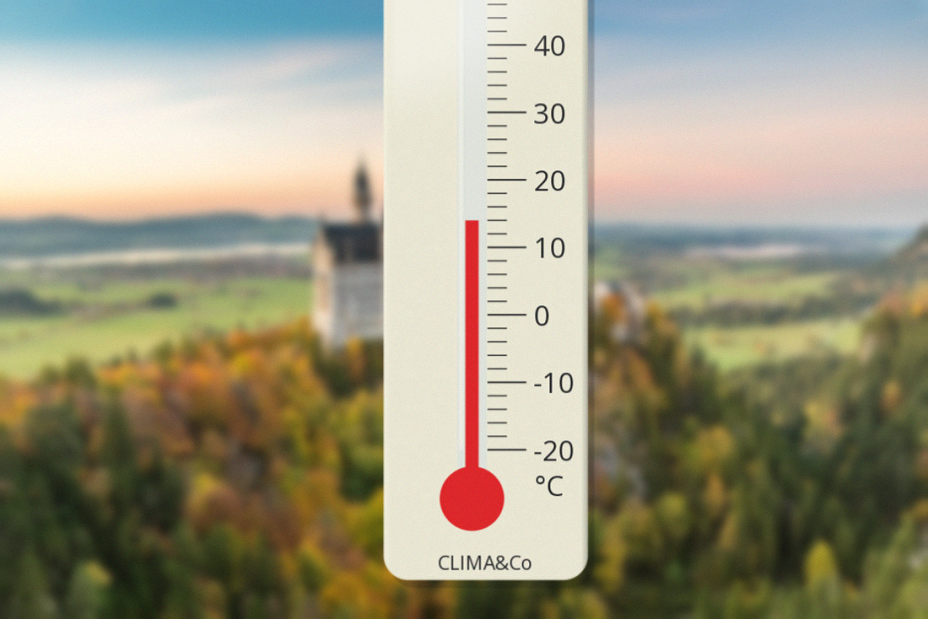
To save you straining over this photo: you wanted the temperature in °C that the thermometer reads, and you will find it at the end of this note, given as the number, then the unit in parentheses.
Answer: 14 (°C)
